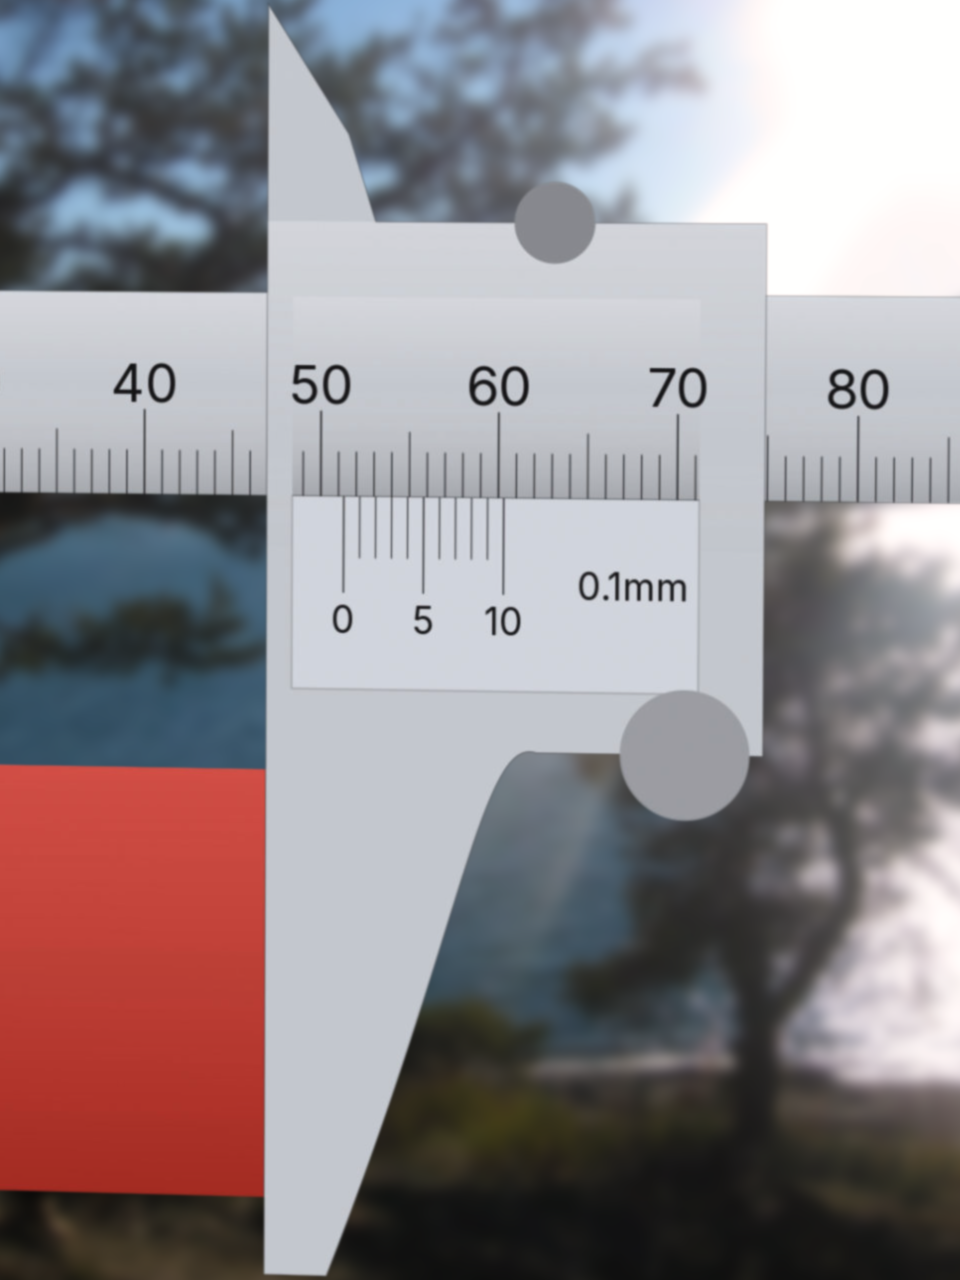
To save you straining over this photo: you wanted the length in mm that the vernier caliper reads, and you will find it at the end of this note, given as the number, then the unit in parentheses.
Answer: 51.3 (mm)
